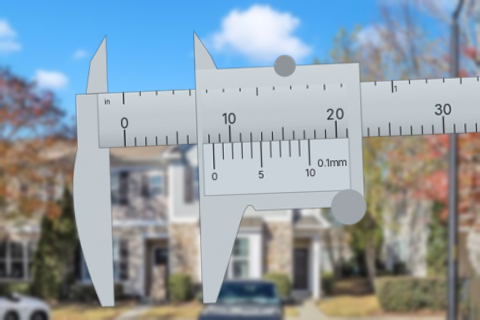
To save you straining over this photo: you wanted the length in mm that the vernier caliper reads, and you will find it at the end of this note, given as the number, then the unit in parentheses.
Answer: 8.4 (mm)
